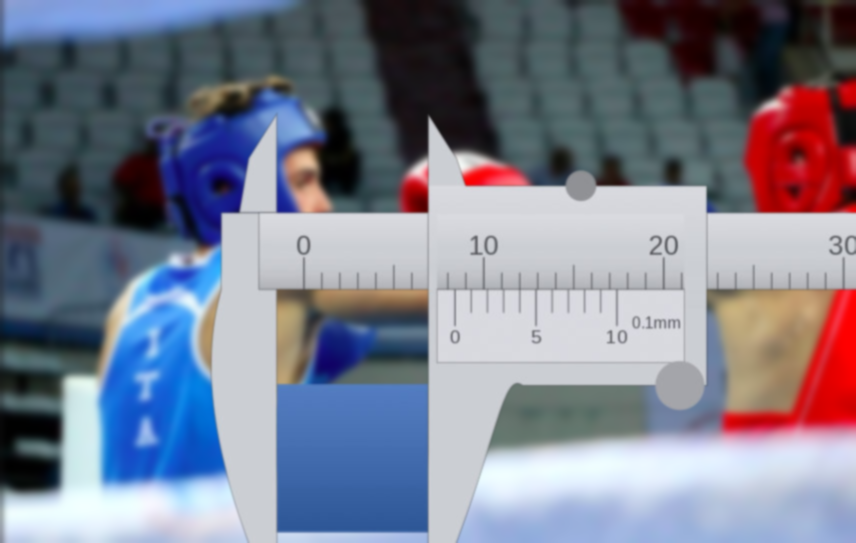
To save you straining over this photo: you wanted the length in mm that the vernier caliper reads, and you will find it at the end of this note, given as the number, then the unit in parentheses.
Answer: 8.4 (mm)
